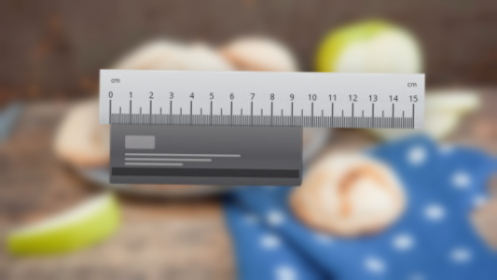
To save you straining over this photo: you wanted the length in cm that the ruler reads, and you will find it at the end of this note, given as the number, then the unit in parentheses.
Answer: 9.5 (cm)
